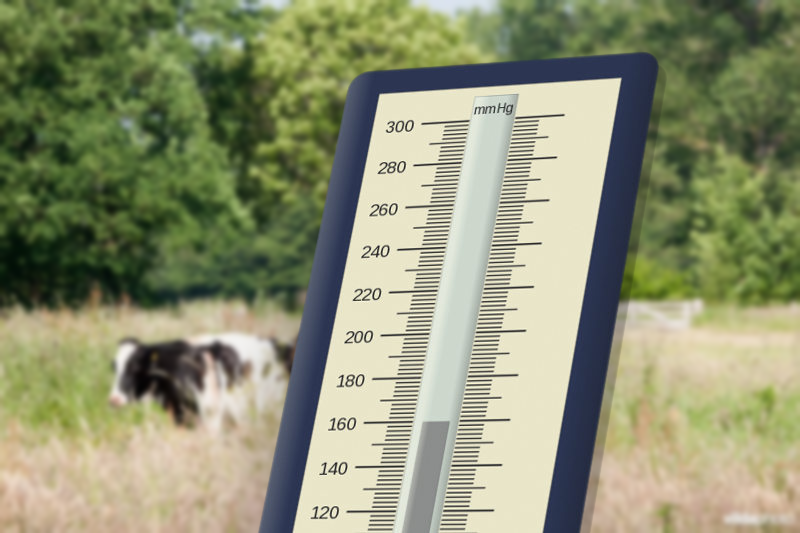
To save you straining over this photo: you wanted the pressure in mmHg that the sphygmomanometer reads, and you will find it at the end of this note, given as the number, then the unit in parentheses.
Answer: 160 (mmHg)
